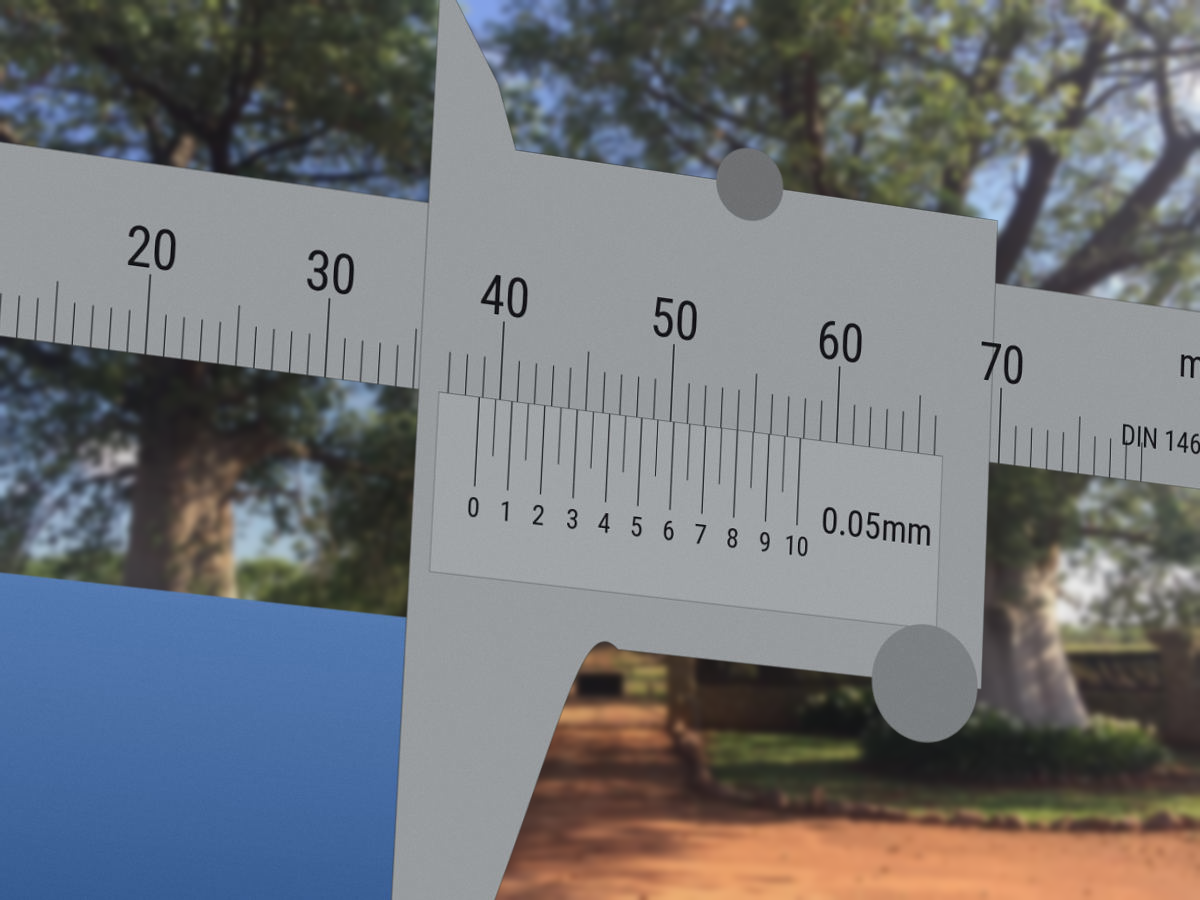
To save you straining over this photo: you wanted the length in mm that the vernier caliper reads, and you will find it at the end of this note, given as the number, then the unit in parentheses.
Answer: 38.8 (mm)
